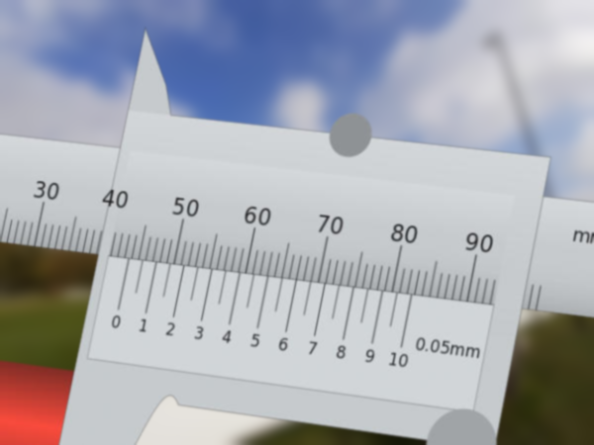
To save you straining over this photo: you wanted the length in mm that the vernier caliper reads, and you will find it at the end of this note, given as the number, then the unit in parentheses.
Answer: 43.6 (mm)
